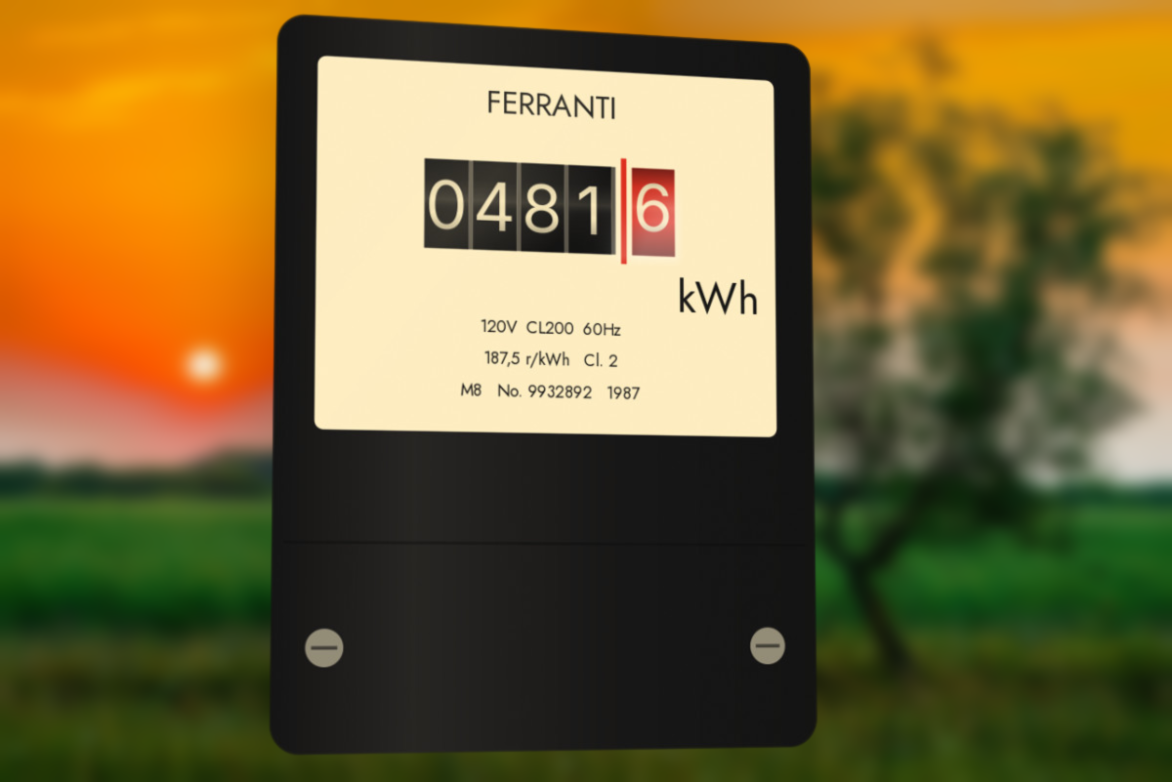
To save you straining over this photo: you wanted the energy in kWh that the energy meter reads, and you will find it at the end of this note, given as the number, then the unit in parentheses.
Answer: 481.6 (kWh)
